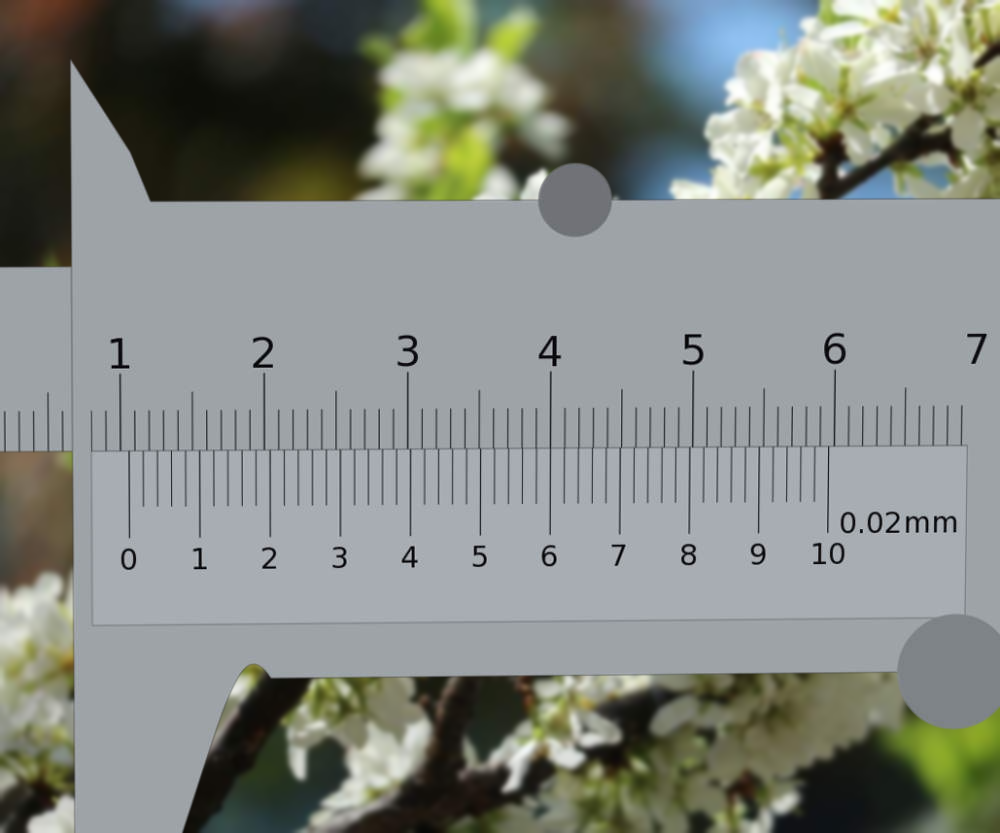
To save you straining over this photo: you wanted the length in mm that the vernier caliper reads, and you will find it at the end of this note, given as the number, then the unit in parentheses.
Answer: 10.6 (mm)
